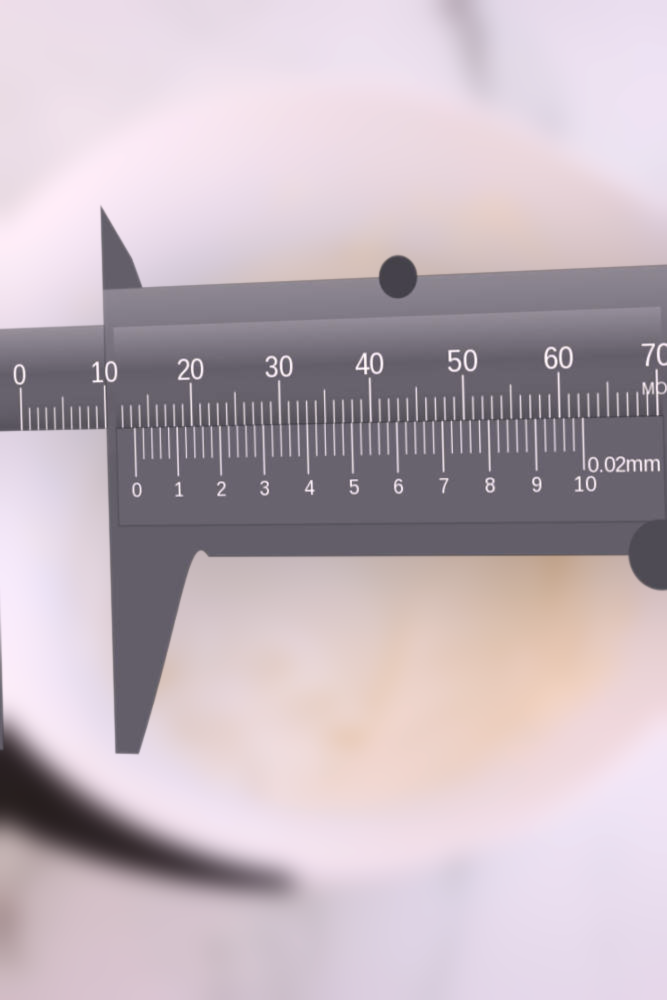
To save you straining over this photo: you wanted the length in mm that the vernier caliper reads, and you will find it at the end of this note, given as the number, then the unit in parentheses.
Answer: 13.4 (mm)
